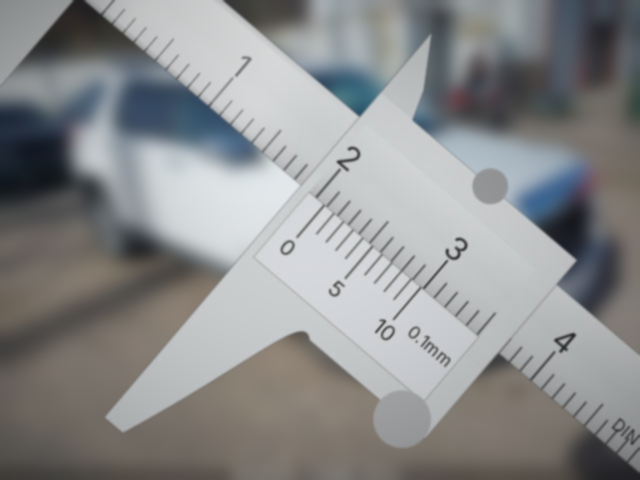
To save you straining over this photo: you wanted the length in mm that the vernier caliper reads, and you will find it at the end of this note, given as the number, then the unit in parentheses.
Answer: 20.8 (mm)
